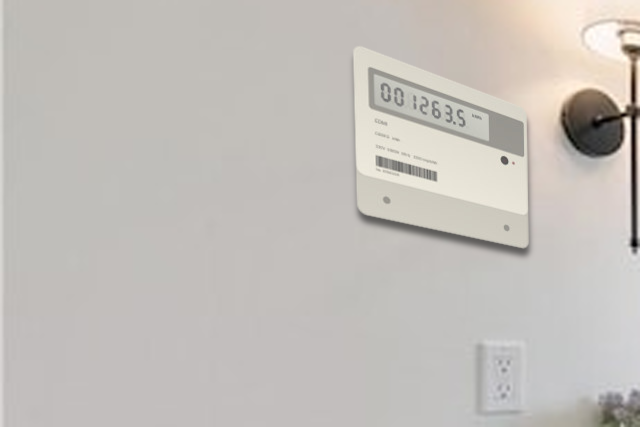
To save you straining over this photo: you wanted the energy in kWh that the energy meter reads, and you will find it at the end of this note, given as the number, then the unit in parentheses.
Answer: 1263.5 (kWh)
